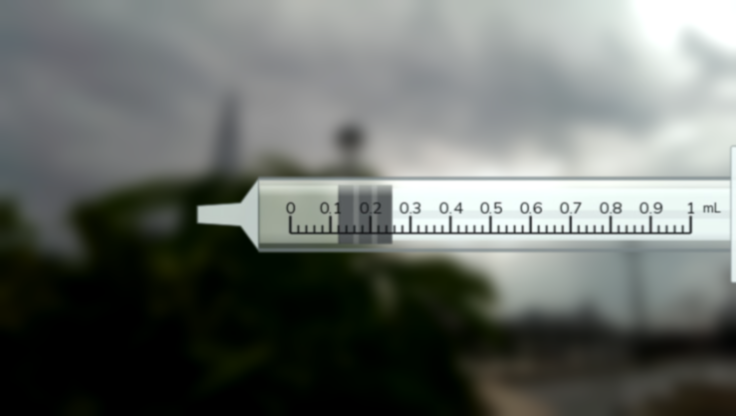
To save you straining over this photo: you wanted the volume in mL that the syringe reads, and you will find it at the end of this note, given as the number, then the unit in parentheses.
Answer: 0.12 (mL)
